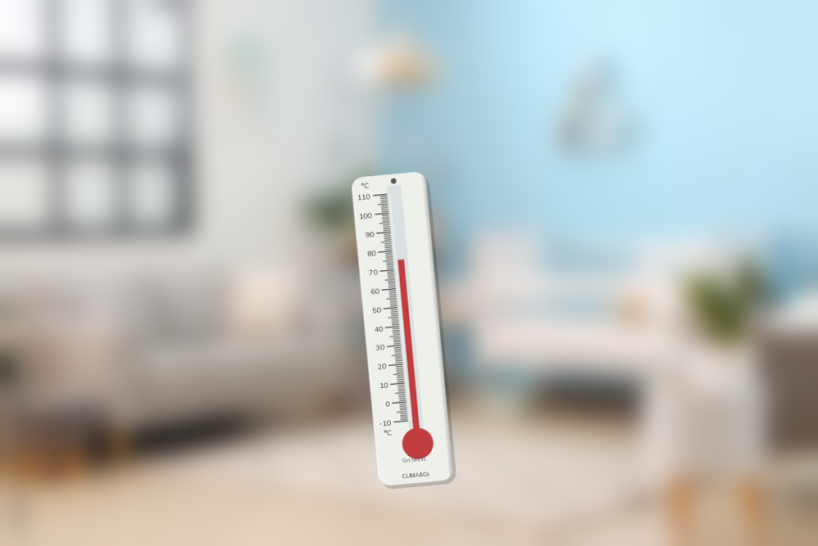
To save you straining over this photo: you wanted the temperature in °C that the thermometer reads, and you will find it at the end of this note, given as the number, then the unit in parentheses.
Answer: 75 (°C)
